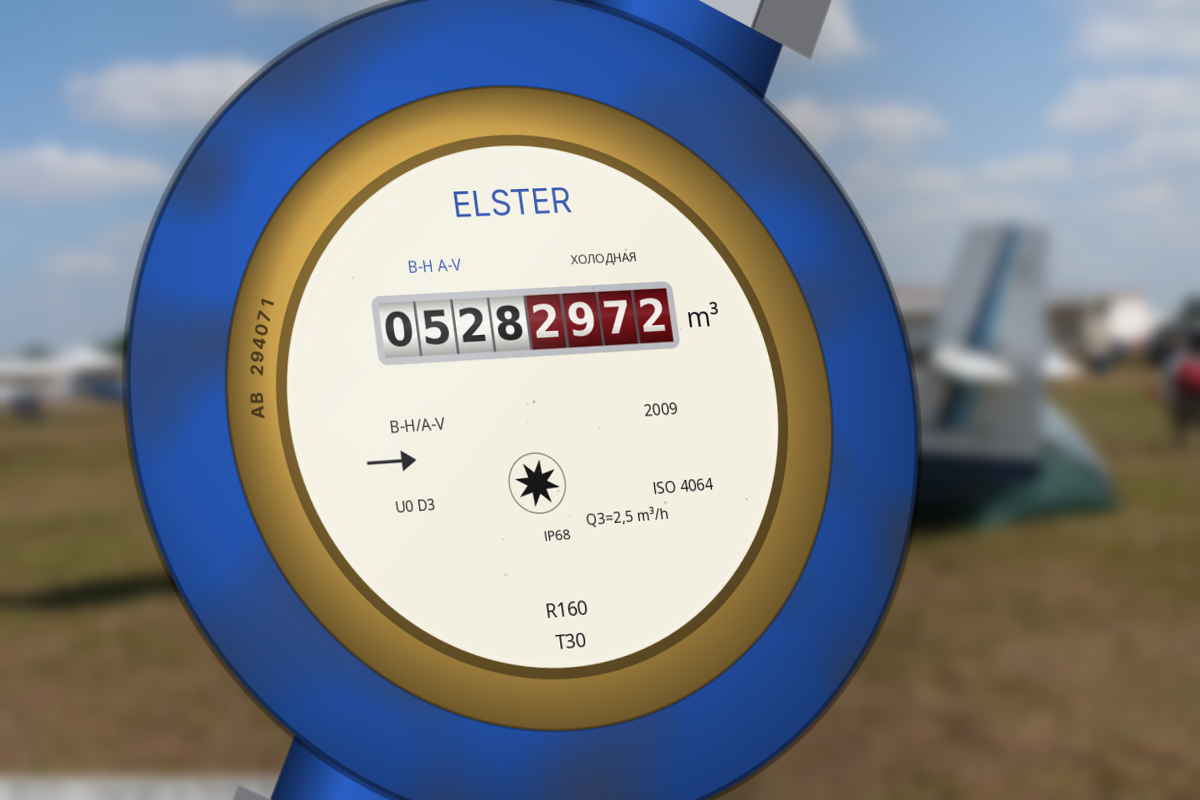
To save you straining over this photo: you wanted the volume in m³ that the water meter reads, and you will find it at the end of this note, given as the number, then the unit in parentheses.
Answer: 528.2972 (m³)
